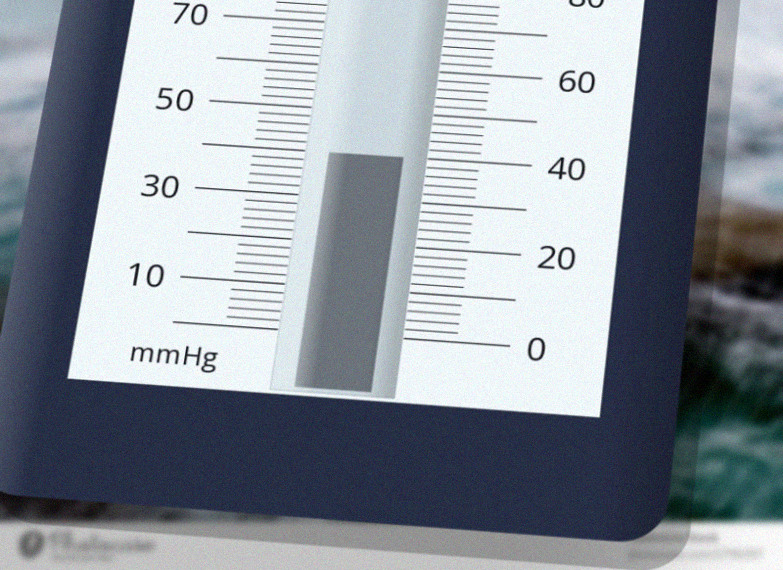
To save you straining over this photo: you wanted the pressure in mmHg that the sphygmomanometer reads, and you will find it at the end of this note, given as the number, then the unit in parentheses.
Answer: 40 (mmHg)
